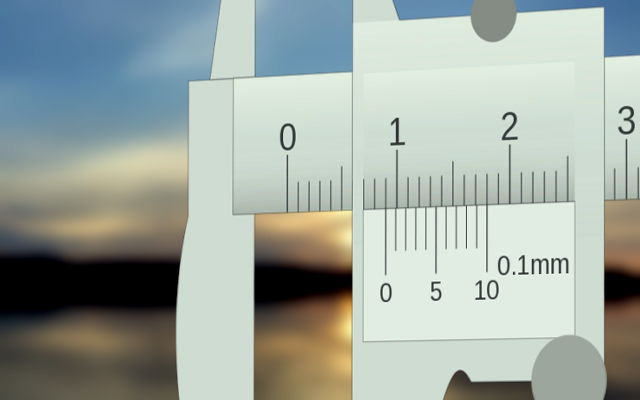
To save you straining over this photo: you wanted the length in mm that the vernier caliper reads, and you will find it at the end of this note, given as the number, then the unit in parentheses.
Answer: 9.0 (mm)
